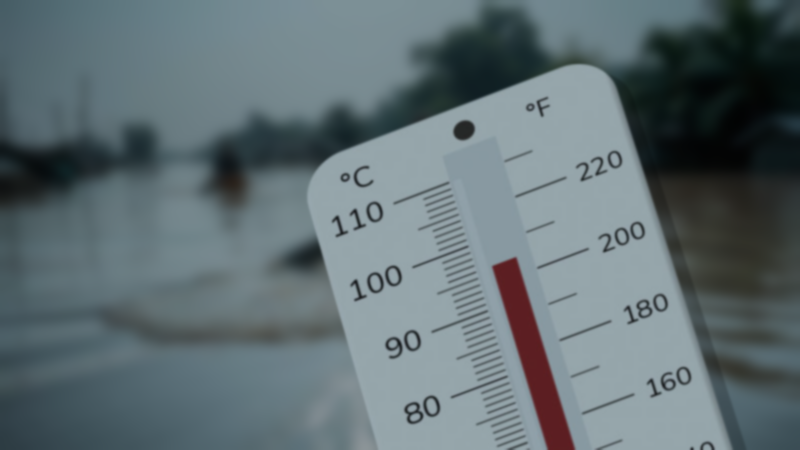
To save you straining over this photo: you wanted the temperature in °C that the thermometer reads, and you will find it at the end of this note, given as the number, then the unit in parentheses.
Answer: 96 (°C)
